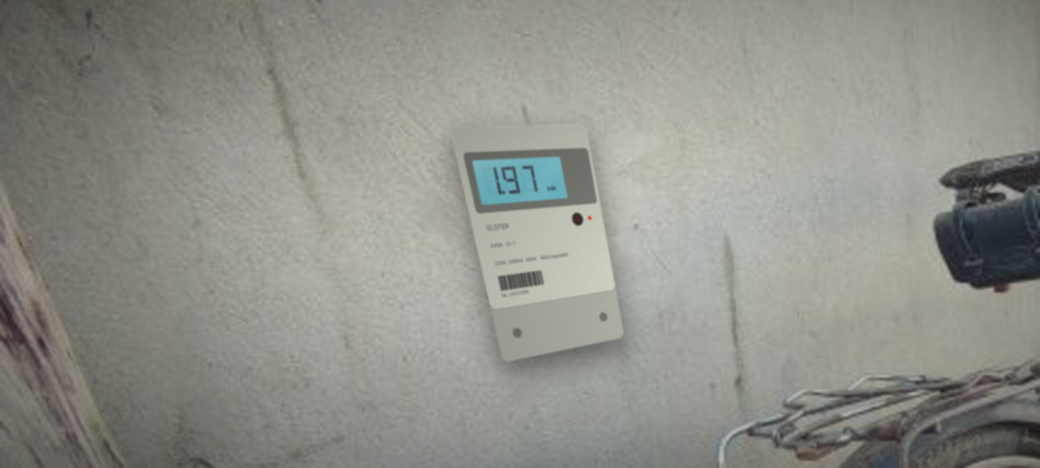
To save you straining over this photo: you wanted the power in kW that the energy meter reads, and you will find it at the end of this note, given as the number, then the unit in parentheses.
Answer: 1.97 (kW)
